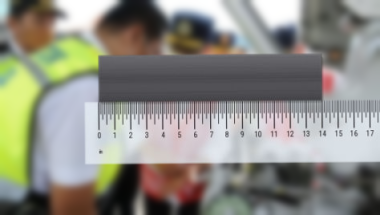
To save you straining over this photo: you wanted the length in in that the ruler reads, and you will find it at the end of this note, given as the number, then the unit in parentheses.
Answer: 14 (in)
